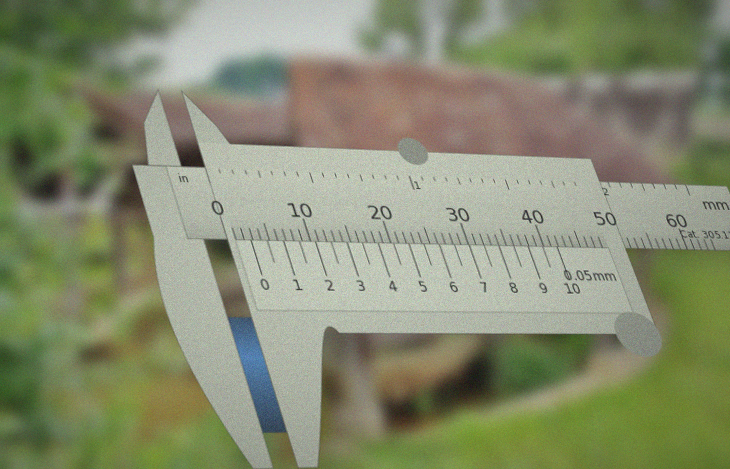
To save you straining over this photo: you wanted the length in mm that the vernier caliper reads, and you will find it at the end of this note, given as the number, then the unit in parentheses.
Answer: 2.8 (mm)
